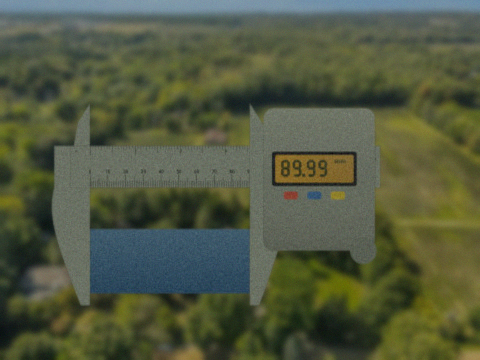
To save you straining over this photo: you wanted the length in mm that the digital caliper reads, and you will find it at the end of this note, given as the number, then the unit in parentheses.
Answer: 89.99 (mm)
